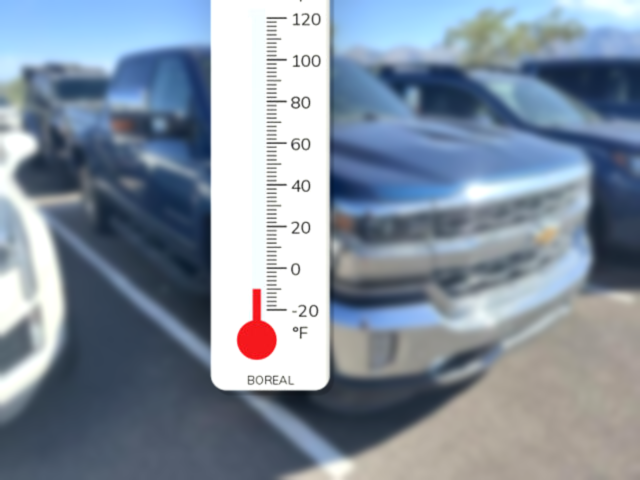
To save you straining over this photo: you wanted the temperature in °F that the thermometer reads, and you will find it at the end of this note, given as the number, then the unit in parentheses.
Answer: -10 (°F)
